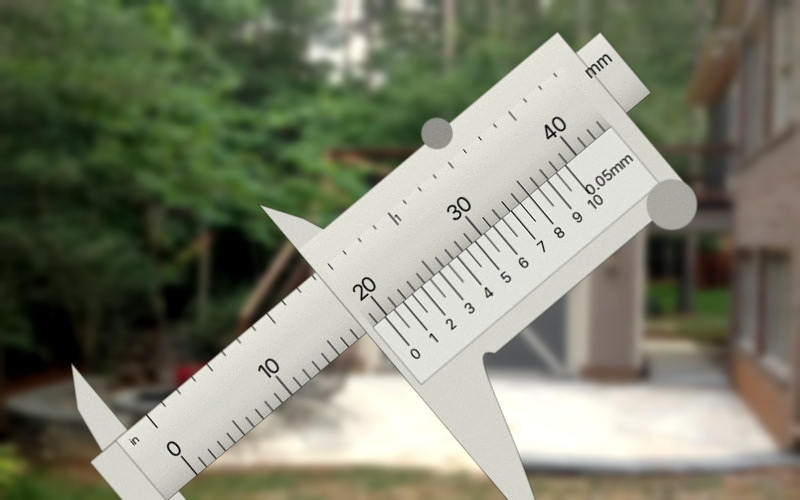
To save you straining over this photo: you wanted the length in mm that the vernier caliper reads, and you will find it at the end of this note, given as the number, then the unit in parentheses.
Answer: 19.8 (mm)
